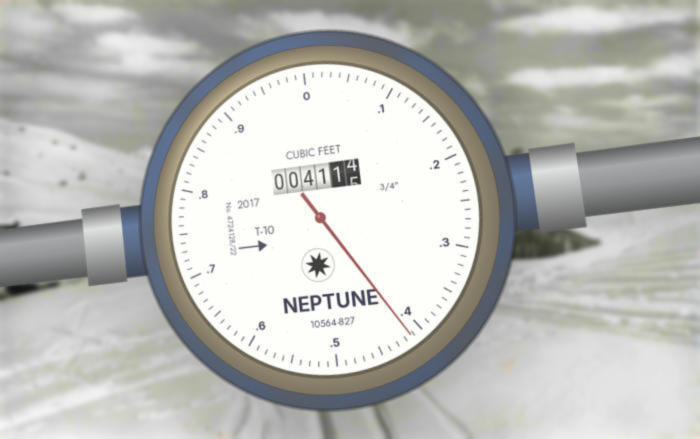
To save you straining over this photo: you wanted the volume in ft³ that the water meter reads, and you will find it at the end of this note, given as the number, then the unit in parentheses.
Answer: 4114.41 (ft³)
